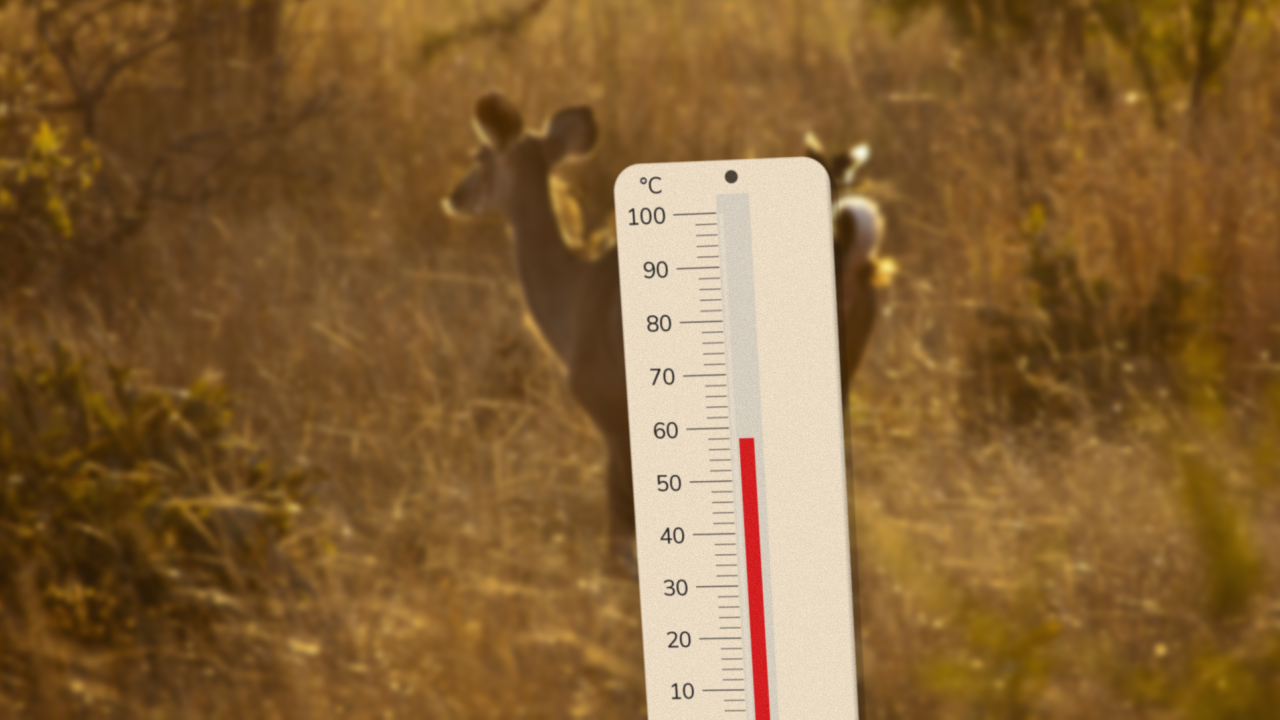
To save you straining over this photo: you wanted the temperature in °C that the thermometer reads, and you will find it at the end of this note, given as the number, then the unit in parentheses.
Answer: 58 (°C)
